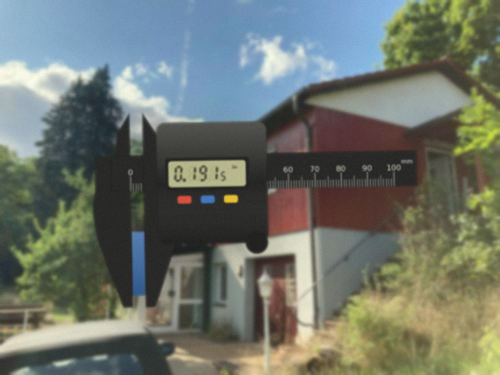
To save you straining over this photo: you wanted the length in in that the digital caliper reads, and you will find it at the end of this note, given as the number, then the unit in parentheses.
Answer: 0.1915 (in)
